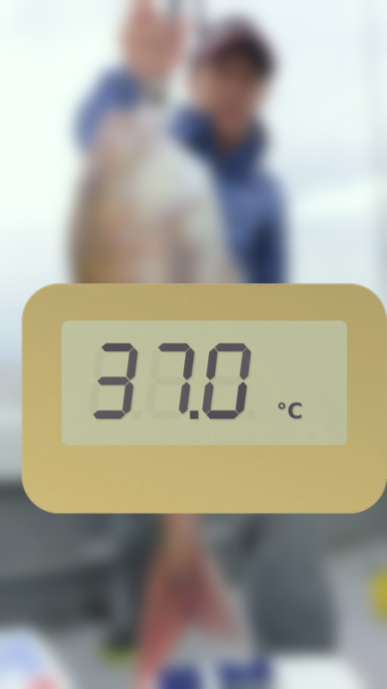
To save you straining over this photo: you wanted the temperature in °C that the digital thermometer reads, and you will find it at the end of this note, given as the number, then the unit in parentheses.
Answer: 37.0 (°C)
